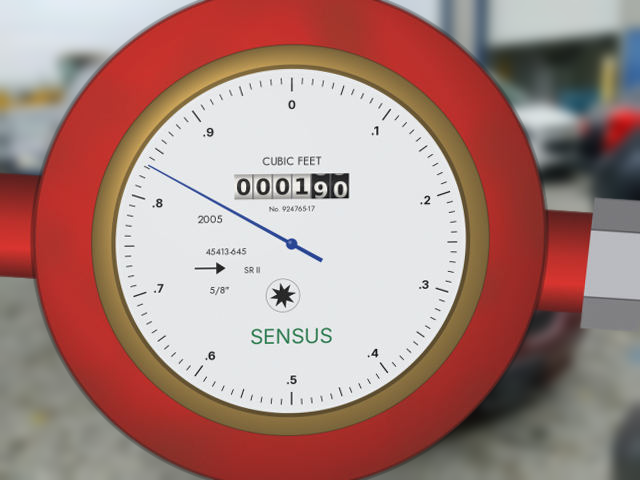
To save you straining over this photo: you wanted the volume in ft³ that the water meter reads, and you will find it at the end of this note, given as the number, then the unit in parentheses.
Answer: 189.83 (ft³)
